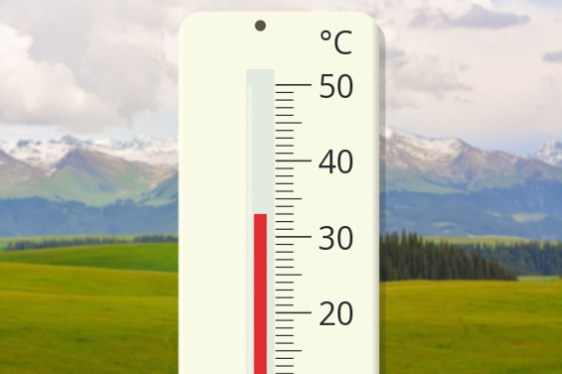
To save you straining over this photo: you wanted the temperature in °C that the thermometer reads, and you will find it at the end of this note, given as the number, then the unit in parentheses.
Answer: 33 (°C)
